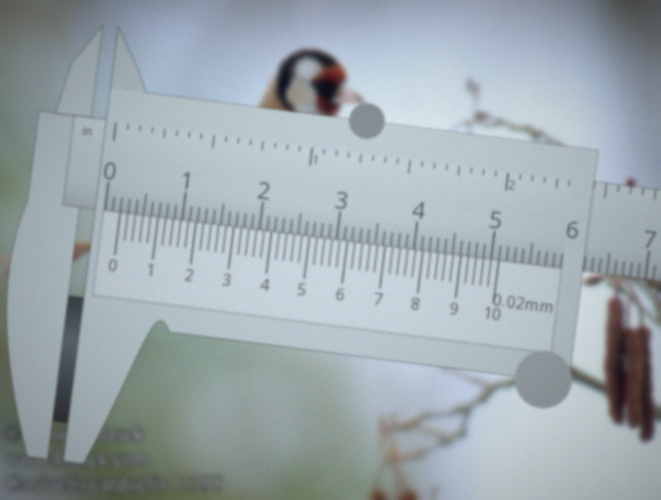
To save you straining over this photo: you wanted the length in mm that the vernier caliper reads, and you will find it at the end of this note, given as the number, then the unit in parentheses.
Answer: 2.0 (mm)
